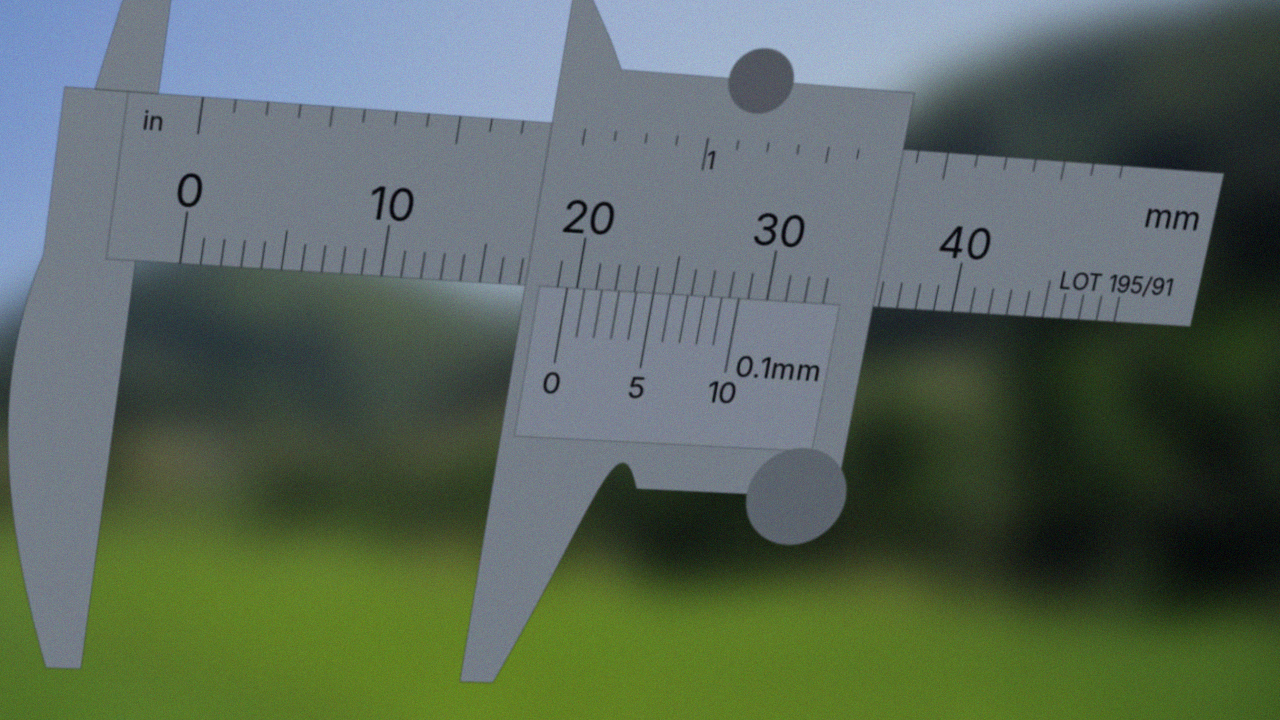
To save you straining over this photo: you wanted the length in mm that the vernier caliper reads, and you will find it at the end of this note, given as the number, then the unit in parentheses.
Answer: 19.5 (mm)
